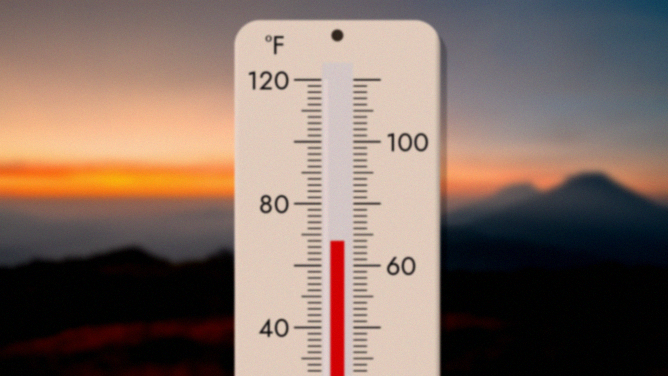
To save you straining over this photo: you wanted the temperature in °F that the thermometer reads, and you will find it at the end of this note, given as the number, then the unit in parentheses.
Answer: 68 (°F)
